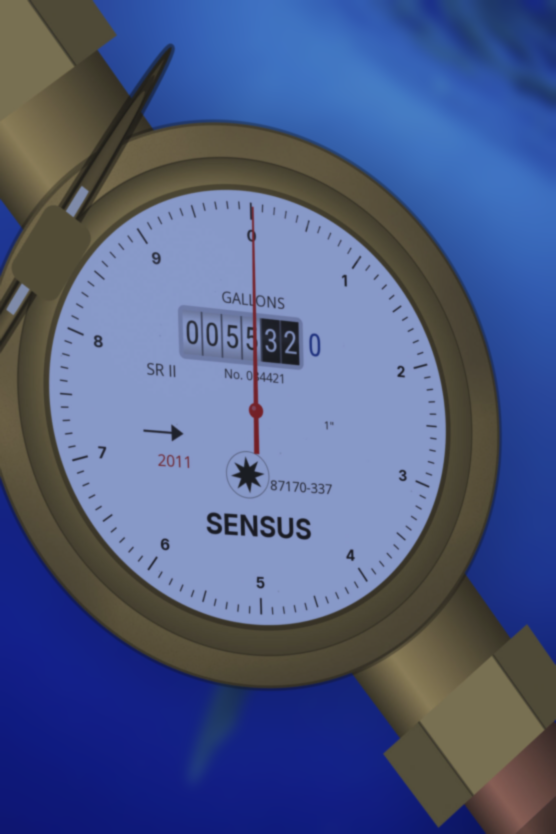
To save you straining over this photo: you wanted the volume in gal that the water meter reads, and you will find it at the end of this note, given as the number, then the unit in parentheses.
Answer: 55320.0 (gal)
